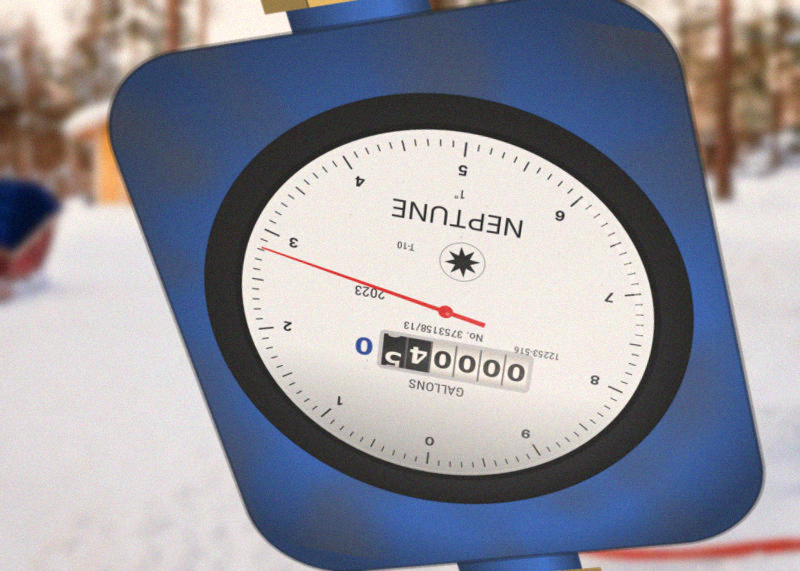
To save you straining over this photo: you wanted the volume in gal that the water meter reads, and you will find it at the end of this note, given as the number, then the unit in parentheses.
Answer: 452.8 (gal)
